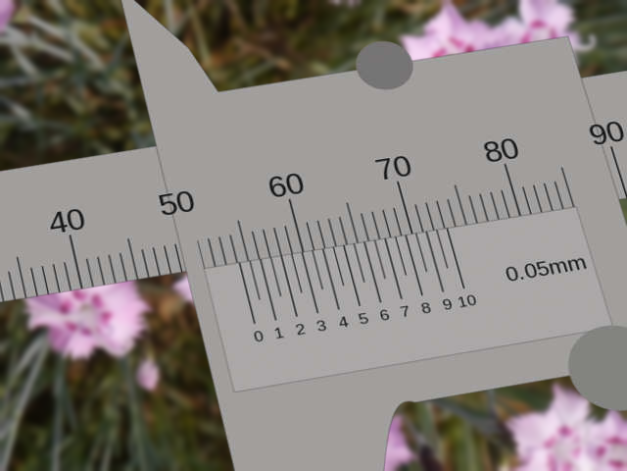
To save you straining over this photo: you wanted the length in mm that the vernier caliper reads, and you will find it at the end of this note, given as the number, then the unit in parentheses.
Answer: 54.2 (mm)
